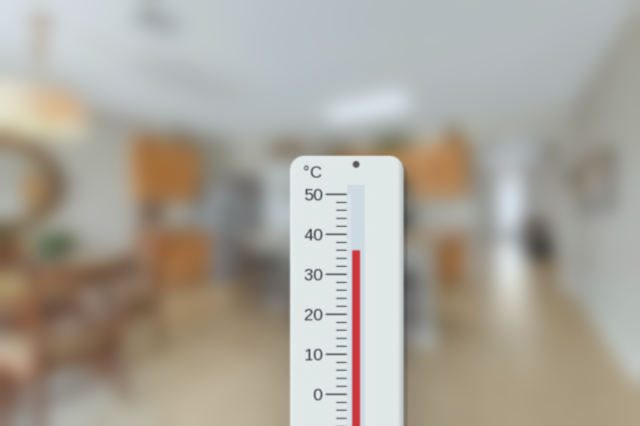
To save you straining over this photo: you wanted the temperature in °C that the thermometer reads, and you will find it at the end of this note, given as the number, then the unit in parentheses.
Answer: 36 (°C)
